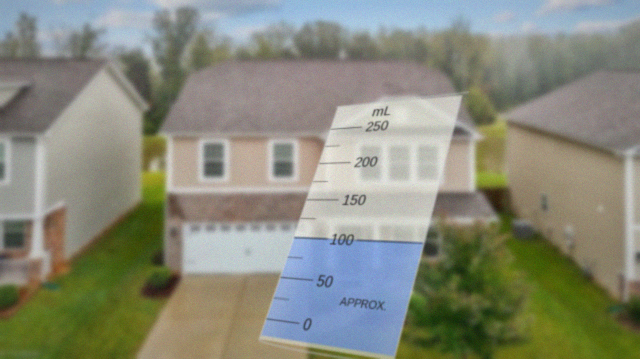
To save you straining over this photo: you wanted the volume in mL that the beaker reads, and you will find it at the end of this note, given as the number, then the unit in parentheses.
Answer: 100 (mL)
